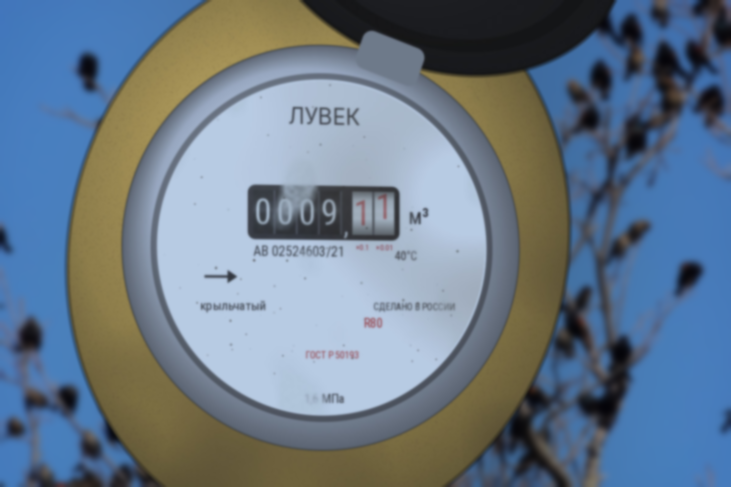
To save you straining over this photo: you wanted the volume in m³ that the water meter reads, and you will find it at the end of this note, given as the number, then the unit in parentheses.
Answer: 9.11 (m³)
